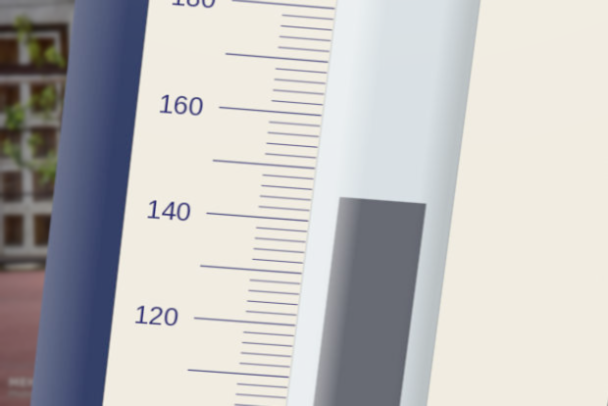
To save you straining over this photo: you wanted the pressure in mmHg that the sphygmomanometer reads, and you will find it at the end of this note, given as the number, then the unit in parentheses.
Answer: 145 (mmHg)
